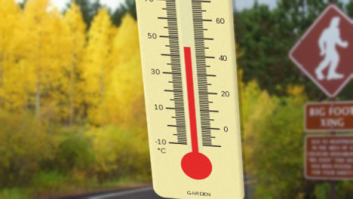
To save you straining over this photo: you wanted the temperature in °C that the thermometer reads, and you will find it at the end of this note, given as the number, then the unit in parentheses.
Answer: 45 (°C)
